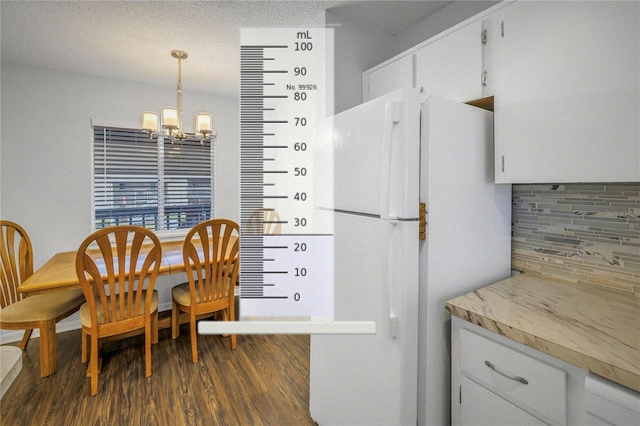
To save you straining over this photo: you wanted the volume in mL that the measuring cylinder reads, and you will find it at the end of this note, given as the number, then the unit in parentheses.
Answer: 25 (mL)
